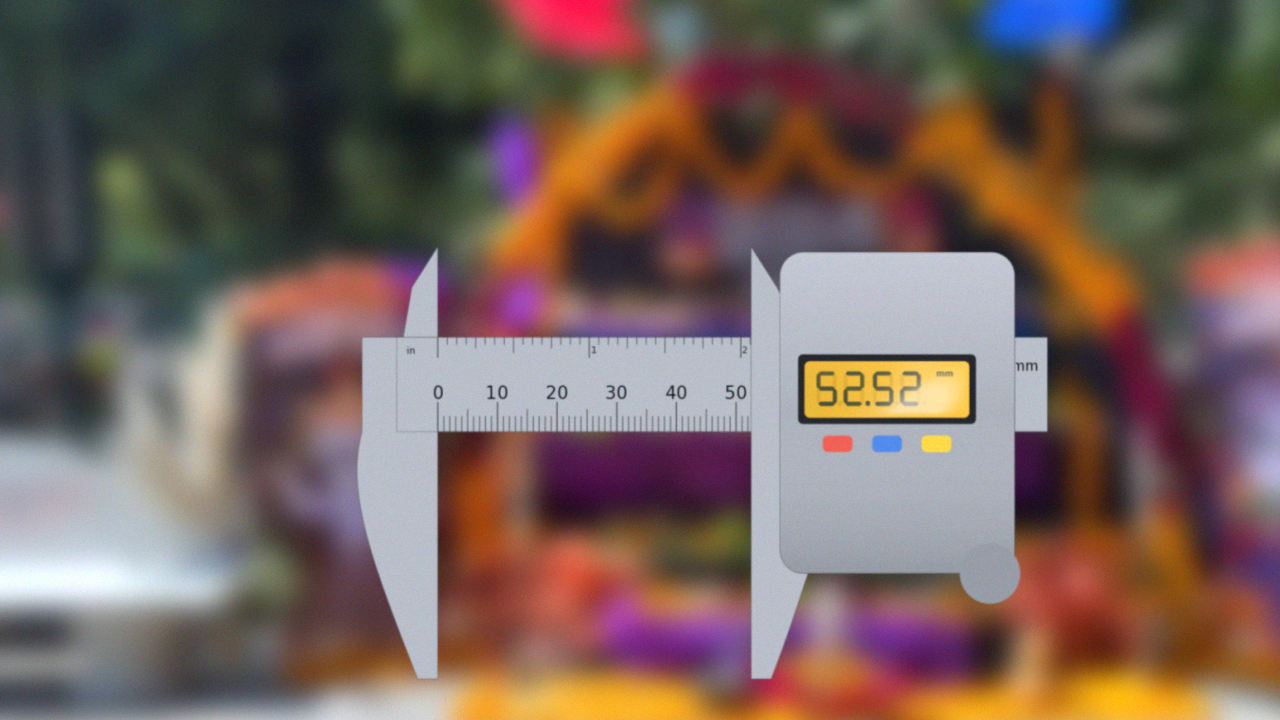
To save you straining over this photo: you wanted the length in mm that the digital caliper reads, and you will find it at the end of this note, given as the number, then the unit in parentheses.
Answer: 52.52 (mm)
